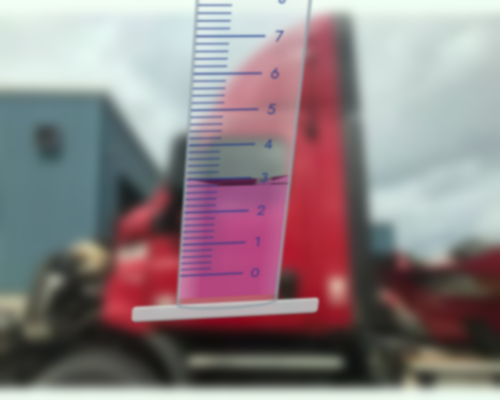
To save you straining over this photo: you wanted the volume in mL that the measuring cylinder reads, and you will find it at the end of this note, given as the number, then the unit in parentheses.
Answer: 2.8 (mL)
